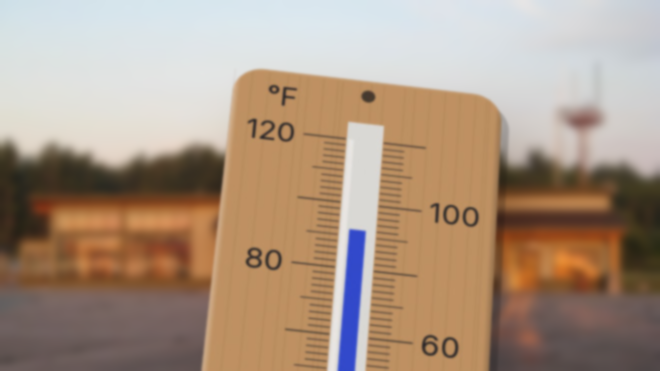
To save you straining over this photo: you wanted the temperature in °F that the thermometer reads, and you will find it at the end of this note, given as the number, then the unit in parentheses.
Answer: 92 (°F)
